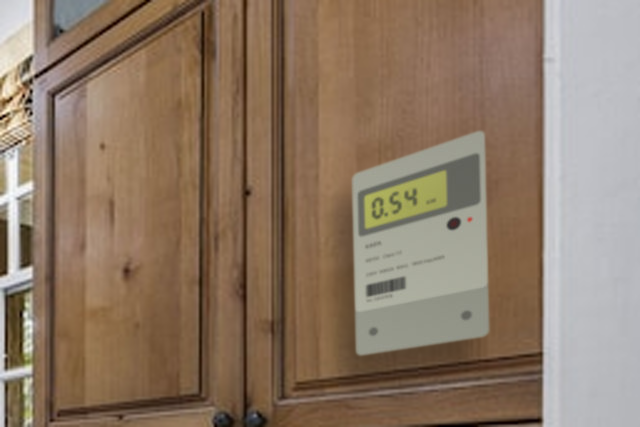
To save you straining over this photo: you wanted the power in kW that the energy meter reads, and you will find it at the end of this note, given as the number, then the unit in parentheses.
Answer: 0.54 (kW)
